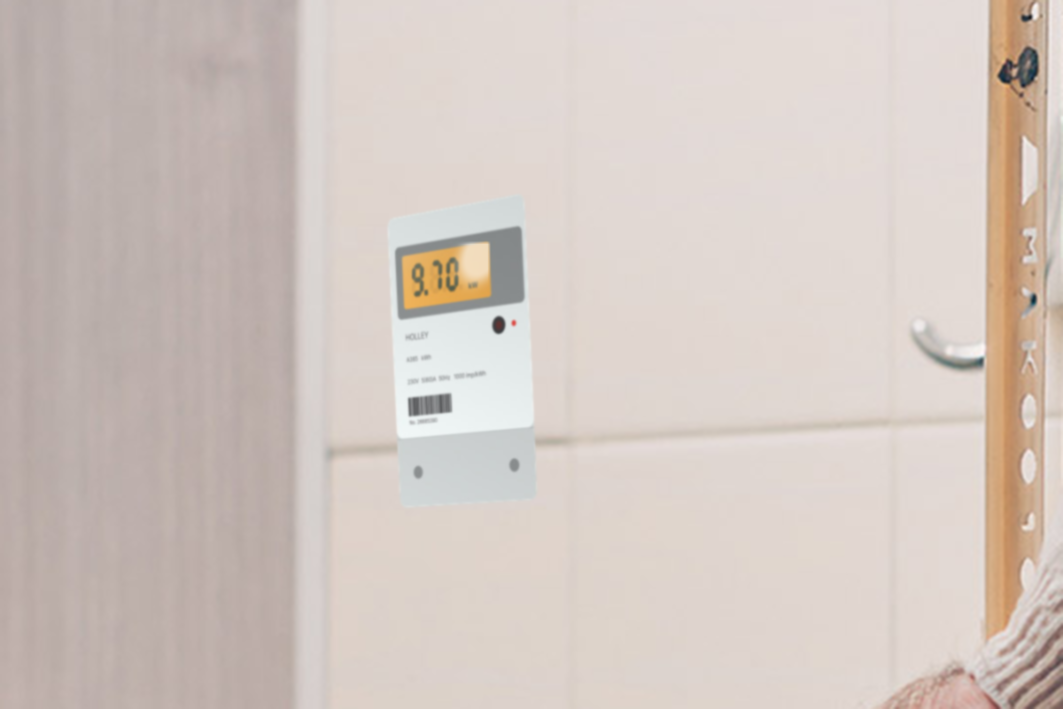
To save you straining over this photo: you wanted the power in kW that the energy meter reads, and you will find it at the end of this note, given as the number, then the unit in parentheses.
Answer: 9.70 (kW)
